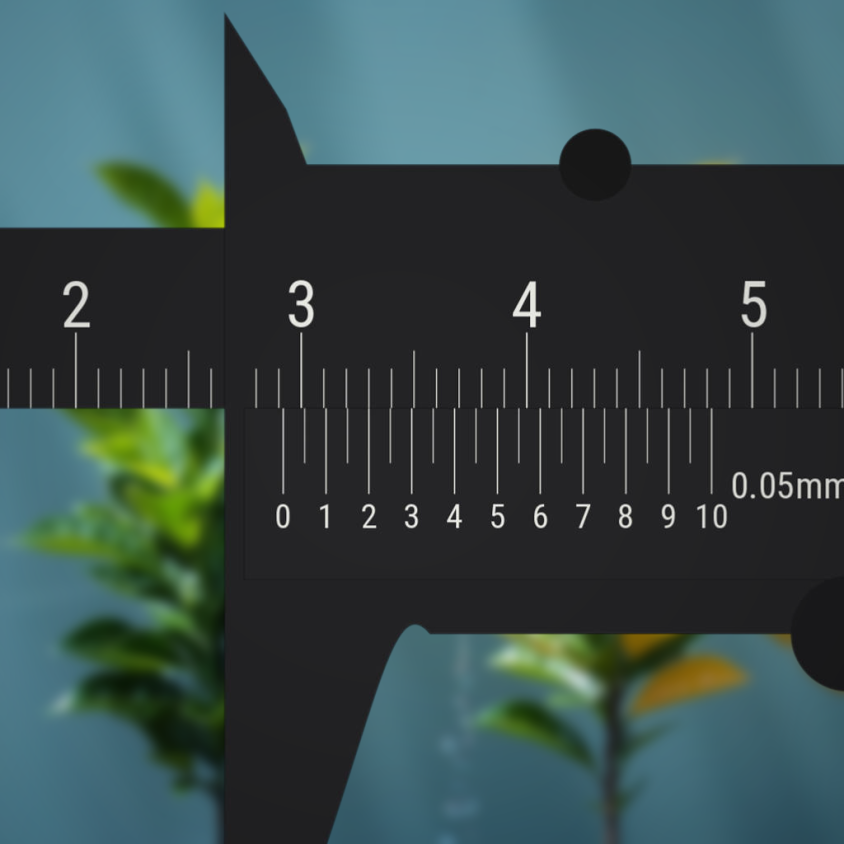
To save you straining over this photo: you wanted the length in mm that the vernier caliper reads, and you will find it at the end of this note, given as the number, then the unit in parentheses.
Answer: 29.20 (mm)
